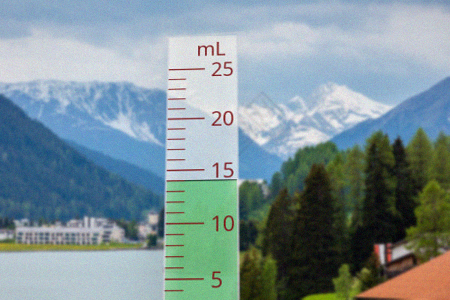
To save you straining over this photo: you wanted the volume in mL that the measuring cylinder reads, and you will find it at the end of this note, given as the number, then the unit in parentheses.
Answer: 14 (mL)
